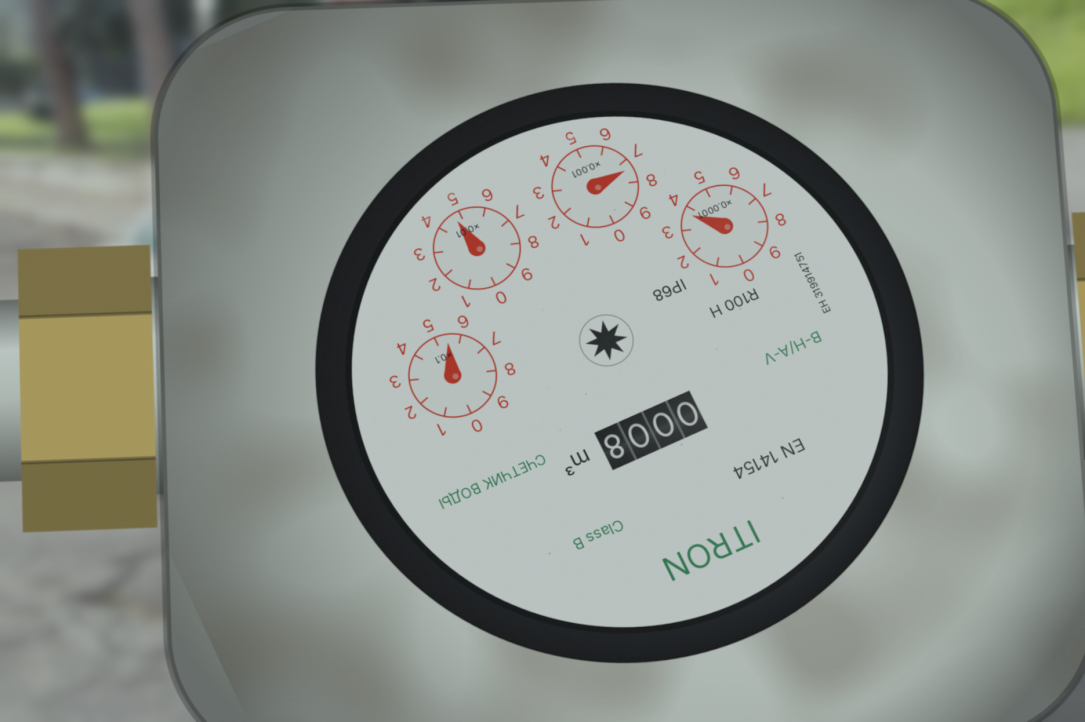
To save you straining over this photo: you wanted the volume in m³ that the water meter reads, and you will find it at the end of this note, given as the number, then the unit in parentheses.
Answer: 8.5473 (m³)
